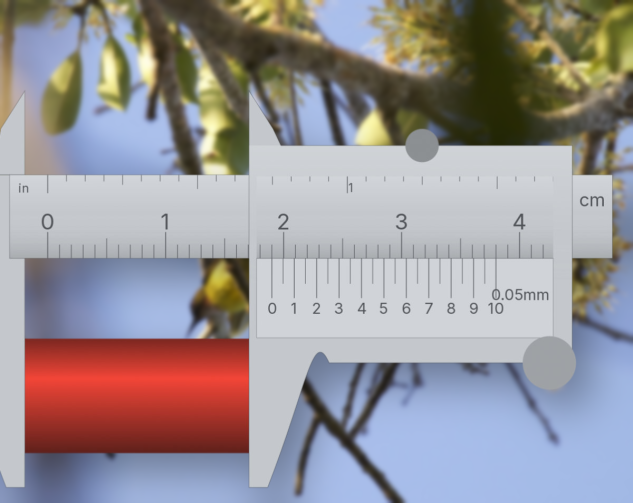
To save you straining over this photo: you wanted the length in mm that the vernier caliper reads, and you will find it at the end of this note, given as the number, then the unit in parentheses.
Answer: 19.0 (mm)
